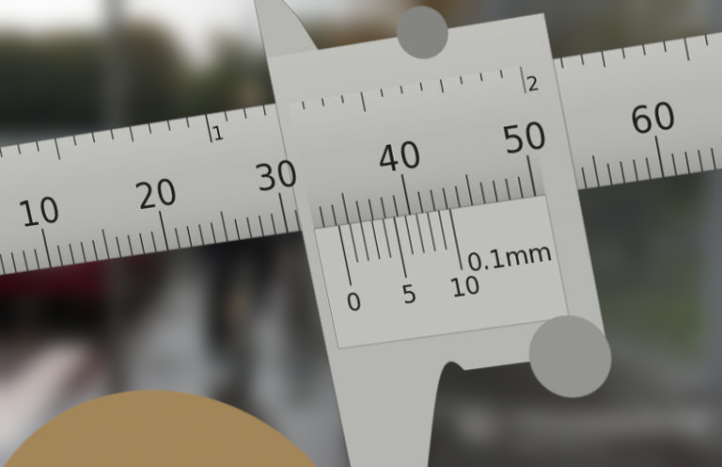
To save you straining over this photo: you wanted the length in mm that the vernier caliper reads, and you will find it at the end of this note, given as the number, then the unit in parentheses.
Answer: 34.2 (mm)
